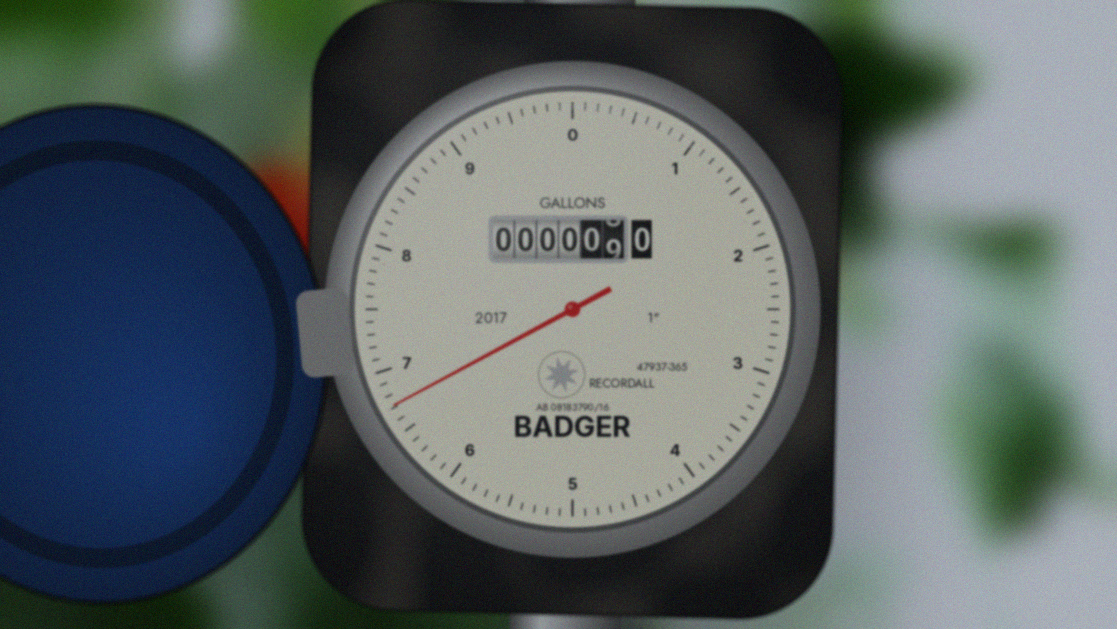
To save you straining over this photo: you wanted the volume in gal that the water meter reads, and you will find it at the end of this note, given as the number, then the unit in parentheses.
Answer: 86.7 (gal)
